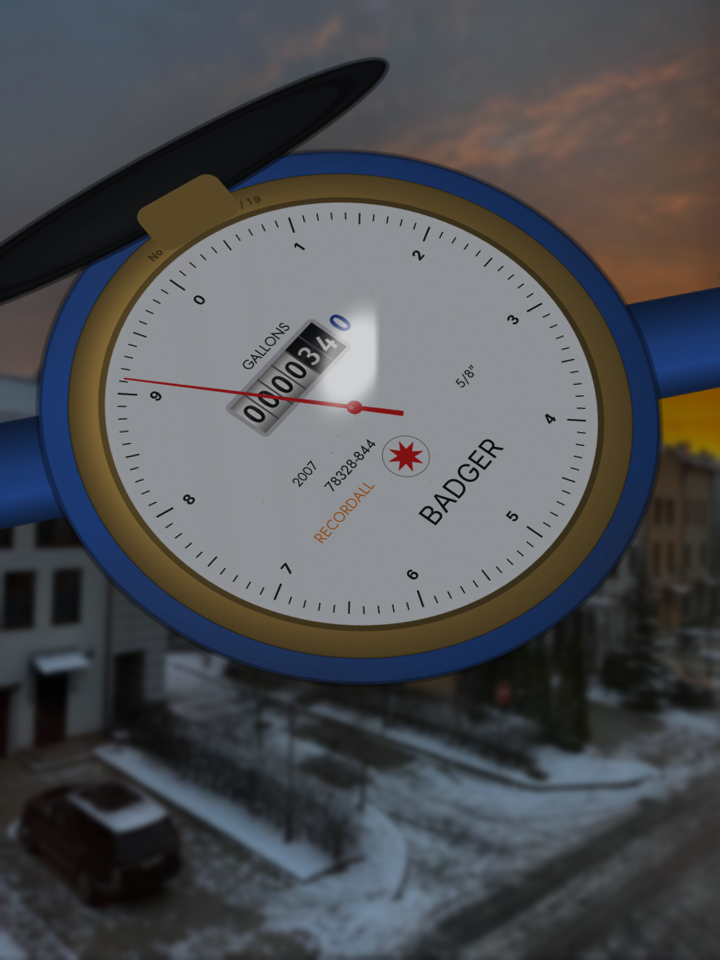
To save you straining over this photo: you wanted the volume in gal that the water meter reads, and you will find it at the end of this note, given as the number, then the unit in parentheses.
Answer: 339.1 (gal)
